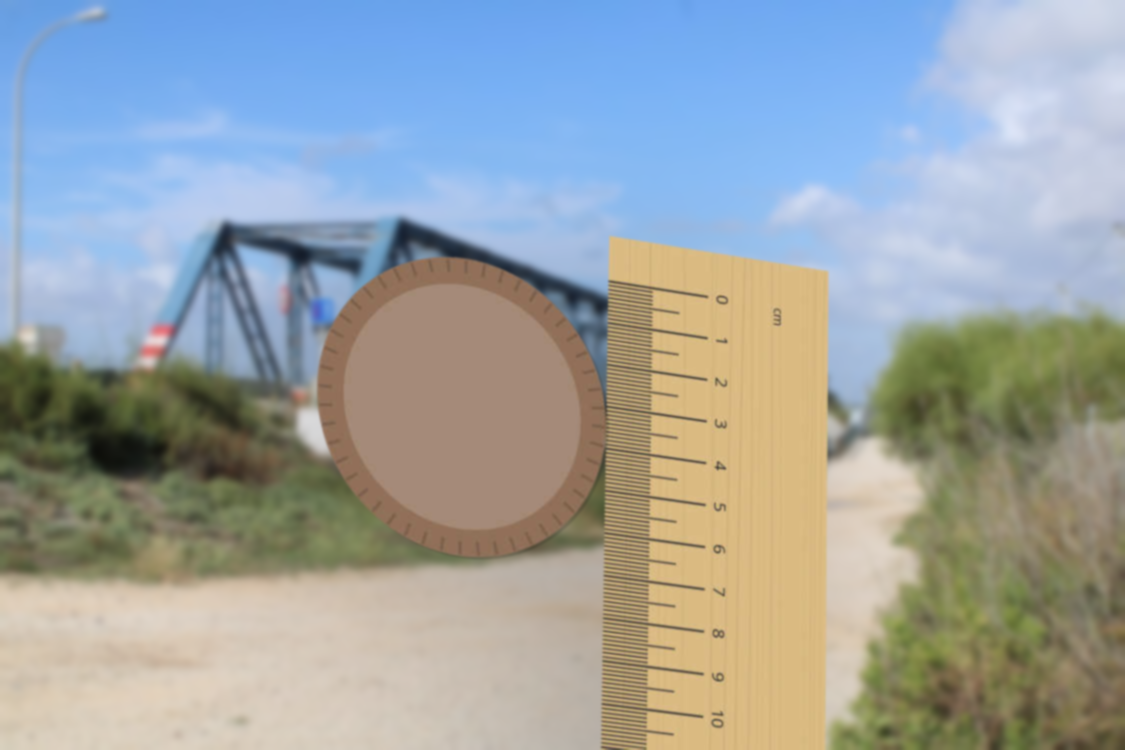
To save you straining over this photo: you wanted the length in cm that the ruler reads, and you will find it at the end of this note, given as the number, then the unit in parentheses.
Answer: 7 (cm)
